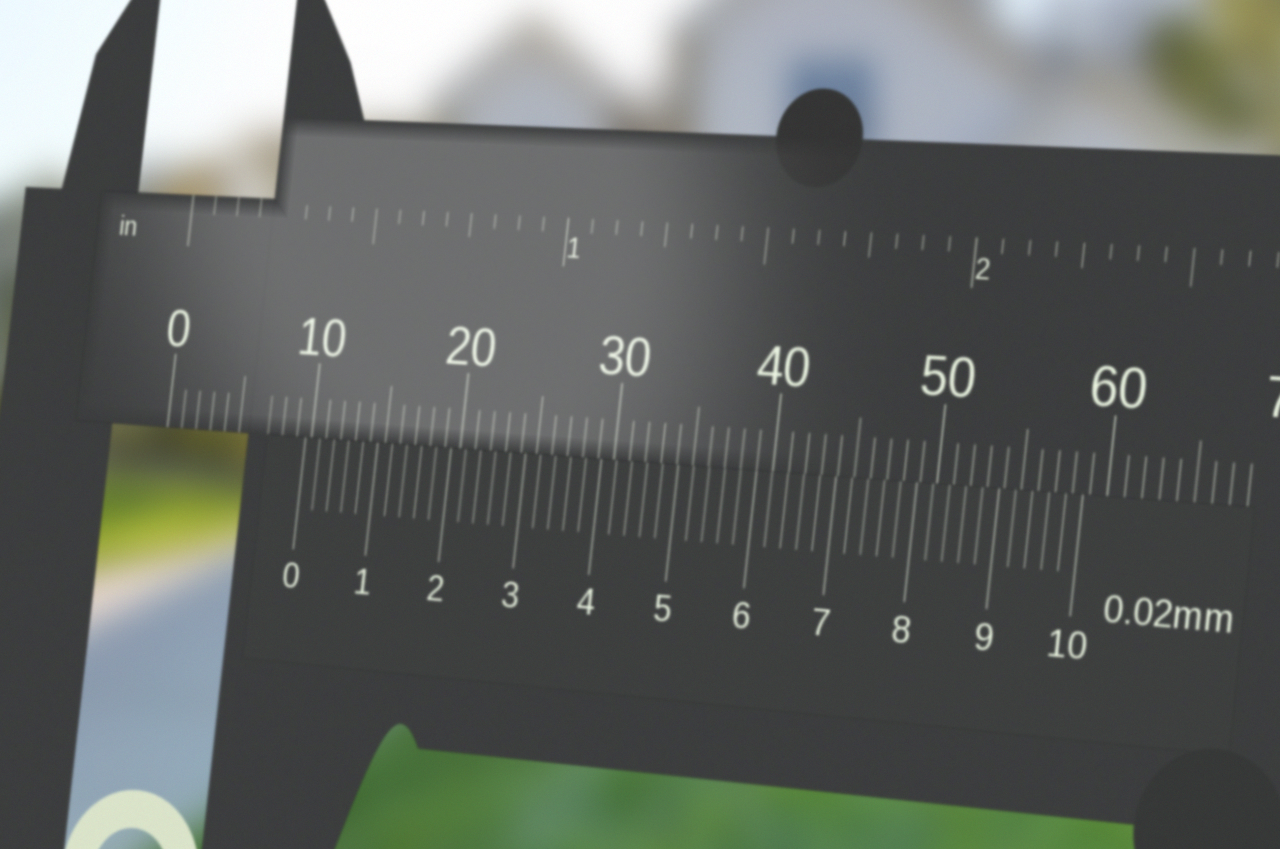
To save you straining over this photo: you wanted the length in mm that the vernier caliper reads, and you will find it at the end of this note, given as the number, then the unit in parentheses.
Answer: 9.6 (mm)
